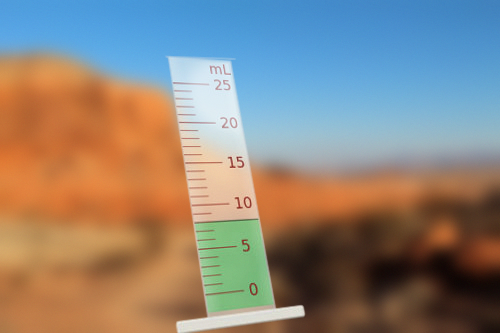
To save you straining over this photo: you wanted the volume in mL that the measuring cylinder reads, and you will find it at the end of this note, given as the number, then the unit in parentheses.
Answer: 8 (mL)
